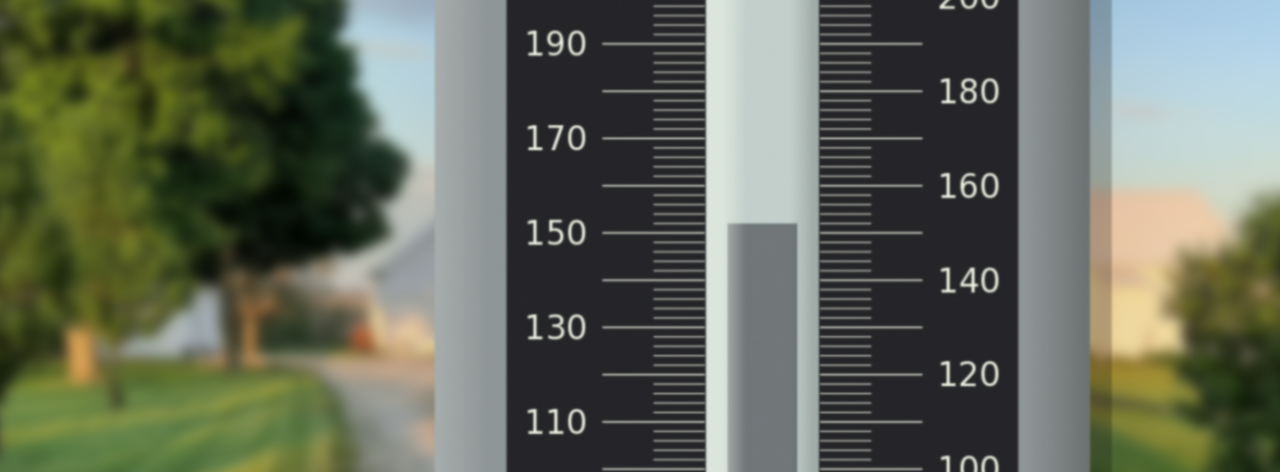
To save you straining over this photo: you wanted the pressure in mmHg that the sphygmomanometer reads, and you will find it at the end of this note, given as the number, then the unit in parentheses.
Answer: 152 (mmHg)
